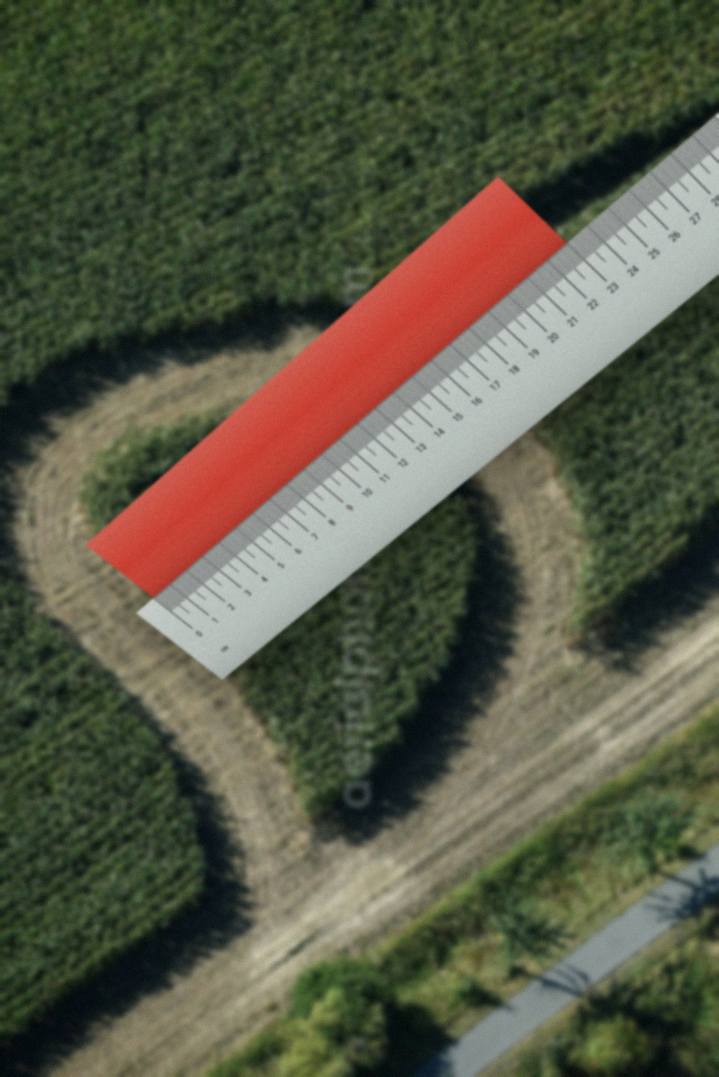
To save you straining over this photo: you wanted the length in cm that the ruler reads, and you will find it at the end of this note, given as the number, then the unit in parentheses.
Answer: 23 (cm)
